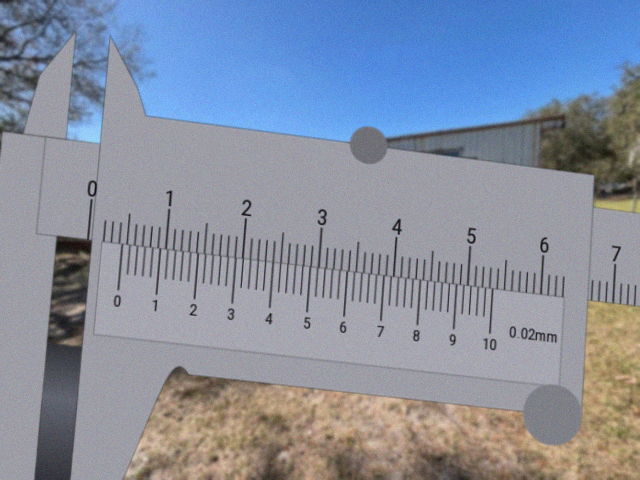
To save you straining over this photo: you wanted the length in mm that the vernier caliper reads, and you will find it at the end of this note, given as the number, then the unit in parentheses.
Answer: 4.4 (mm)
